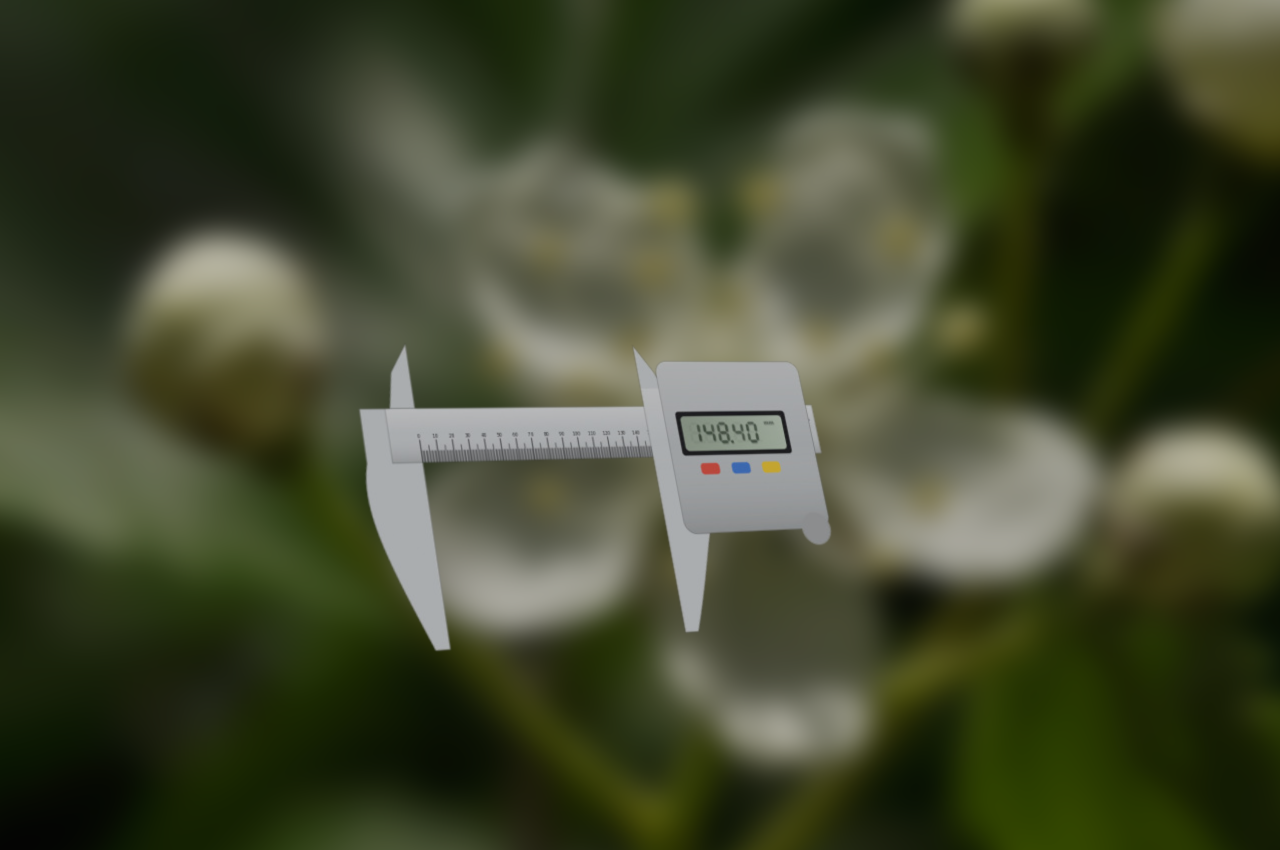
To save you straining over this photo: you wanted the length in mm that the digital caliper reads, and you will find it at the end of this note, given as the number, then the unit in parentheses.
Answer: 148.40 (mm)
